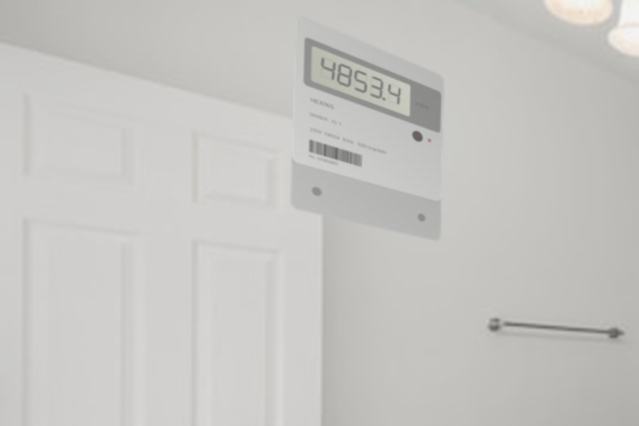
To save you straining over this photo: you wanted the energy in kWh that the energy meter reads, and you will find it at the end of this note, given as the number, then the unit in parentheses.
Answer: 4853.4 (kWh)
